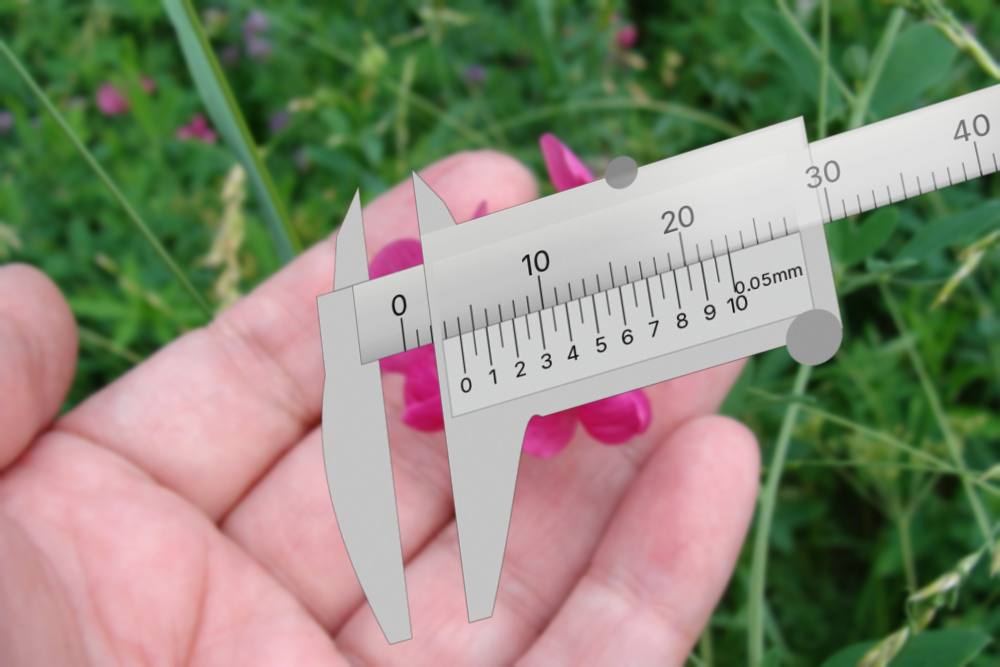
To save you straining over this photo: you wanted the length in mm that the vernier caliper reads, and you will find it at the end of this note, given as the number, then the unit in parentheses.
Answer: 4.0 (mm)
